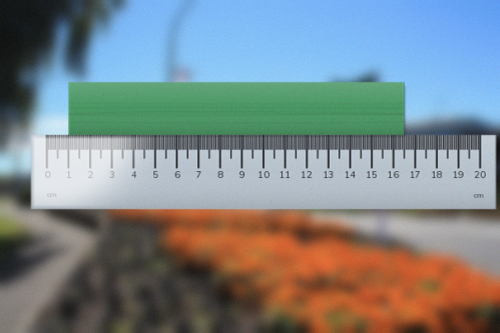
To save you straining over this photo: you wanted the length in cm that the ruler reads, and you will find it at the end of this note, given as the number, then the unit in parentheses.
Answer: 15.5 (cm)
